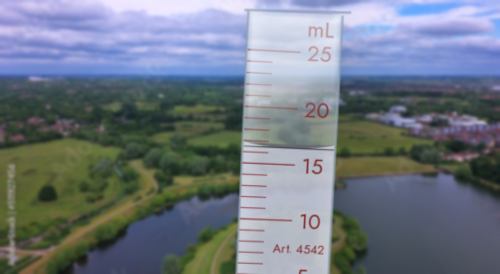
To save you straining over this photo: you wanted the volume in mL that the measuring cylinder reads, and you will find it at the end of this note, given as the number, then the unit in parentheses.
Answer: 16.5 (mL)
